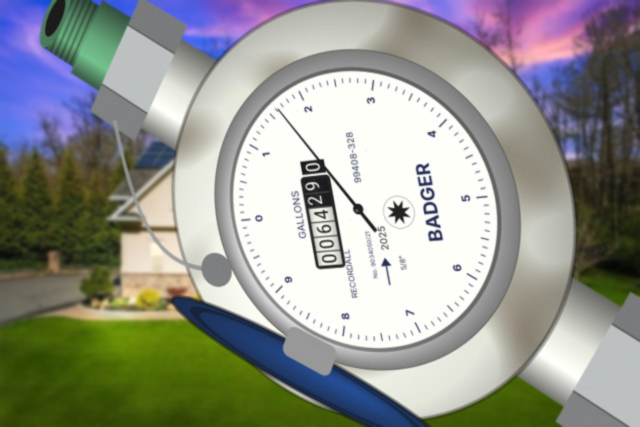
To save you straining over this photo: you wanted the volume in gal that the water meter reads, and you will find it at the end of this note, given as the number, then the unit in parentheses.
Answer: 64291.6 (gal)
